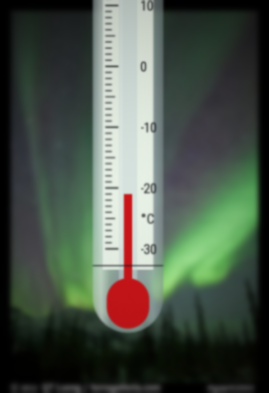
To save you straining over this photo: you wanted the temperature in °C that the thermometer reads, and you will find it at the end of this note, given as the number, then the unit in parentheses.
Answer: -21 (°C)
